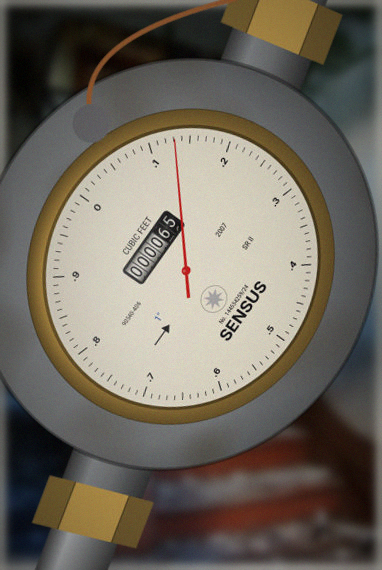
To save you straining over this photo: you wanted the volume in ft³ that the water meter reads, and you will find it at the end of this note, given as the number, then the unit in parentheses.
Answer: 65.13 (ft³)
